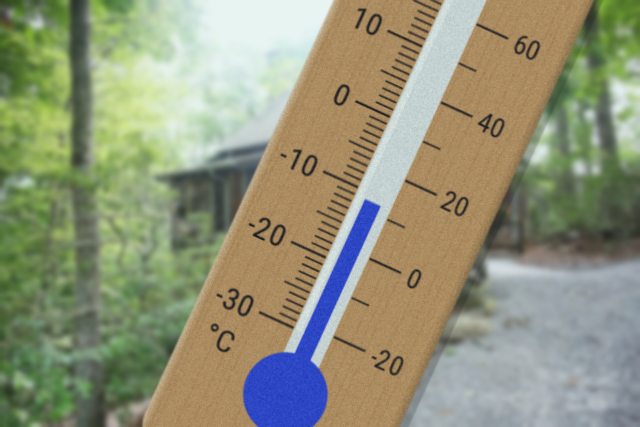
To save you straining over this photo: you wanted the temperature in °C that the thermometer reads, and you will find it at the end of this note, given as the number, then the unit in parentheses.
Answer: -11 (°C)
